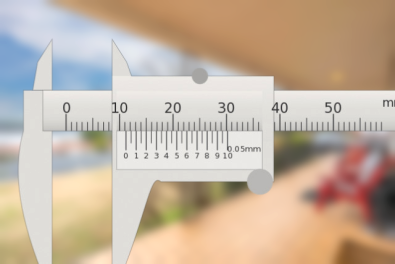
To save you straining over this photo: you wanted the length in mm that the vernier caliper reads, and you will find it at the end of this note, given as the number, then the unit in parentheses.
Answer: 11.2 (mm)
